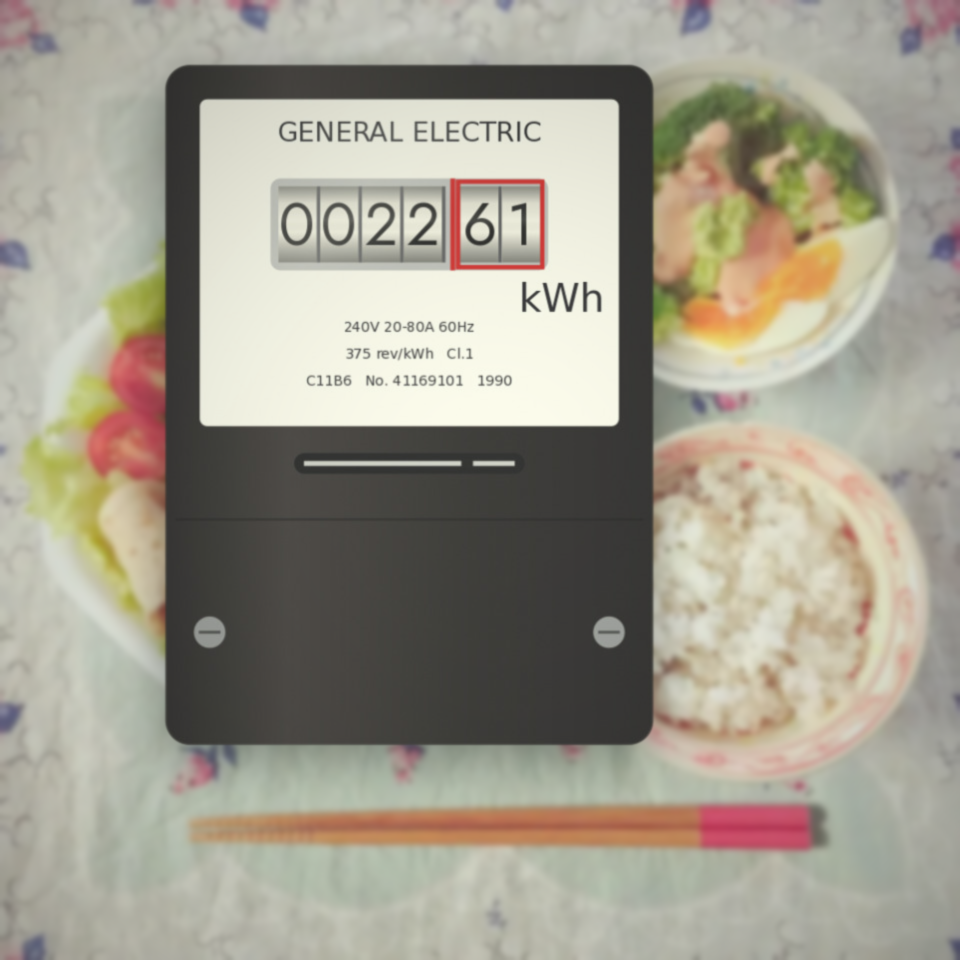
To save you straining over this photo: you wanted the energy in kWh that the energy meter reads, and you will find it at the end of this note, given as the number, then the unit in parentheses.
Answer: 22.61 (kWh)
